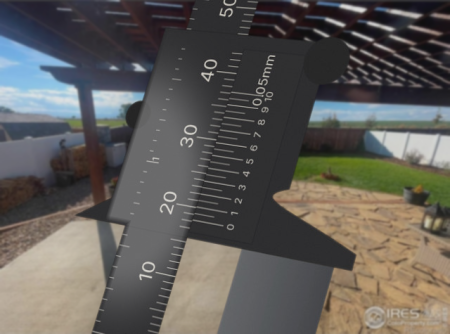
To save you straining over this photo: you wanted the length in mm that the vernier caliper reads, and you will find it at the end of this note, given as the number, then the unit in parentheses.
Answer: 18.2 (mm)
